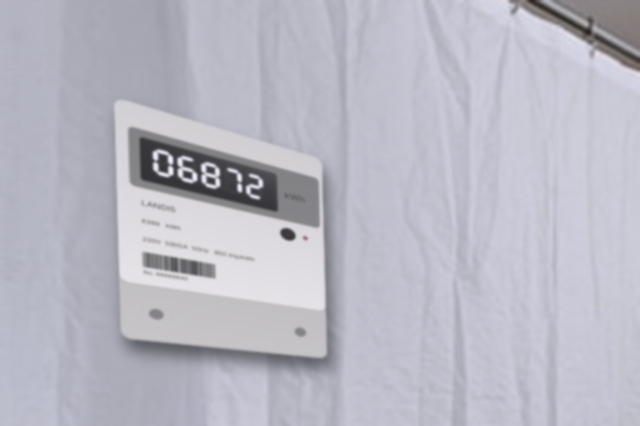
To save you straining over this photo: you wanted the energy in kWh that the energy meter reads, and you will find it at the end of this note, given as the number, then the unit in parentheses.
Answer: 6872 (kWh)
